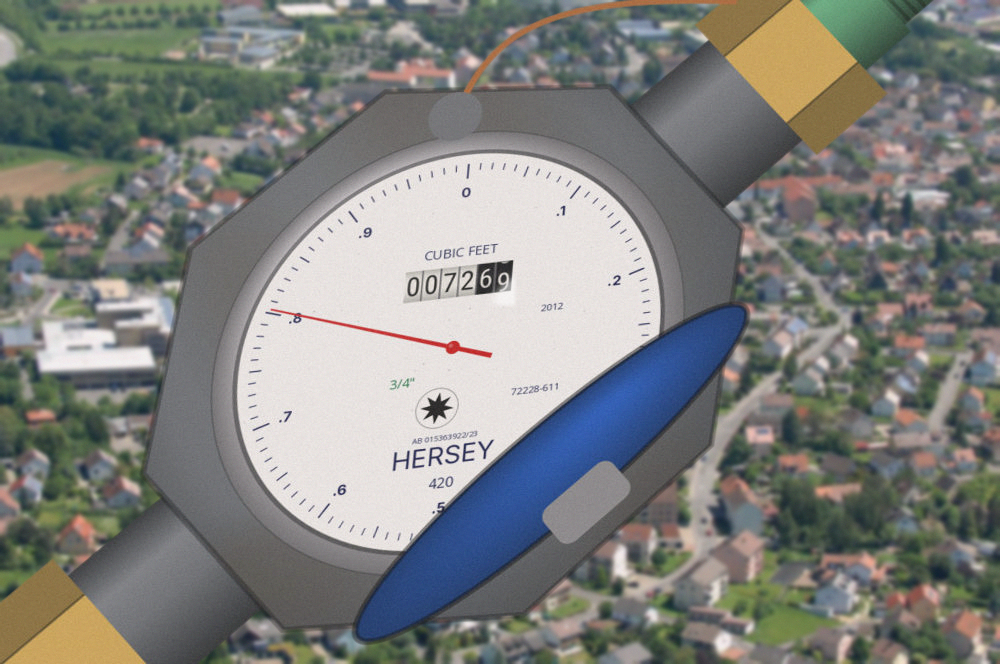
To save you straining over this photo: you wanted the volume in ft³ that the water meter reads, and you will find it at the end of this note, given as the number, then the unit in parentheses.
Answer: 7268.80 (ft³)
